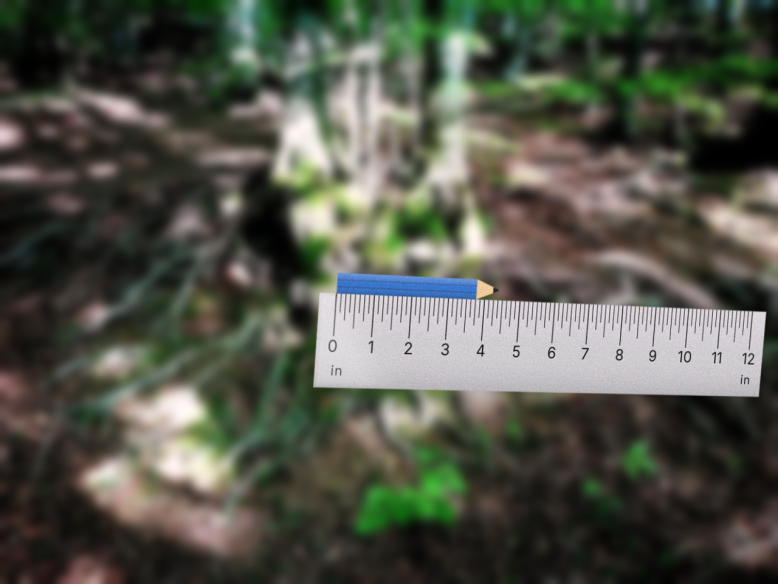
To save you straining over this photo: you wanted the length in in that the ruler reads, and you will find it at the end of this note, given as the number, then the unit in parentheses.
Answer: 4.375 (in)
